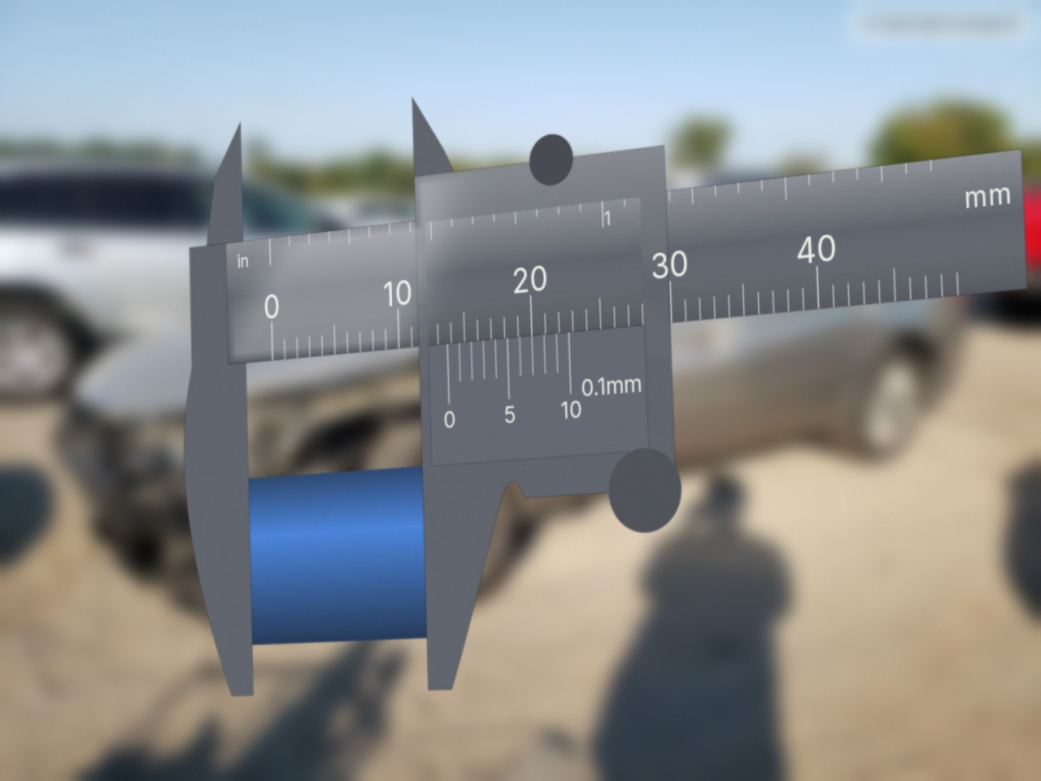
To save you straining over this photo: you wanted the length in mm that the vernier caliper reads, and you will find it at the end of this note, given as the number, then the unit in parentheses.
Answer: 13.7 (mm)
